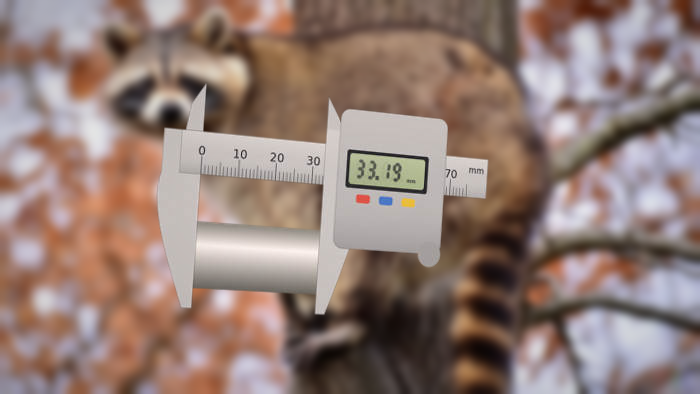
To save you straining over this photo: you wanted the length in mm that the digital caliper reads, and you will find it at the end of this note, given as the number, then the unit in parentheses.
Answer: 33.19 (mm)
